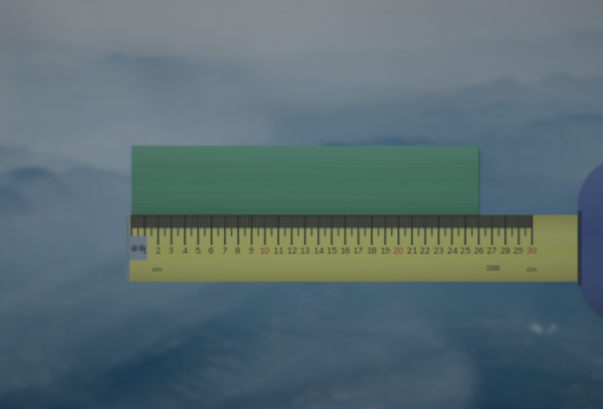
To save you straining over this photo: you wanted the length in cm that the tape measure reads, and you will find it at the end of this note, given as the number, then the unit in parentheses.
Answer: 26 (cm)
